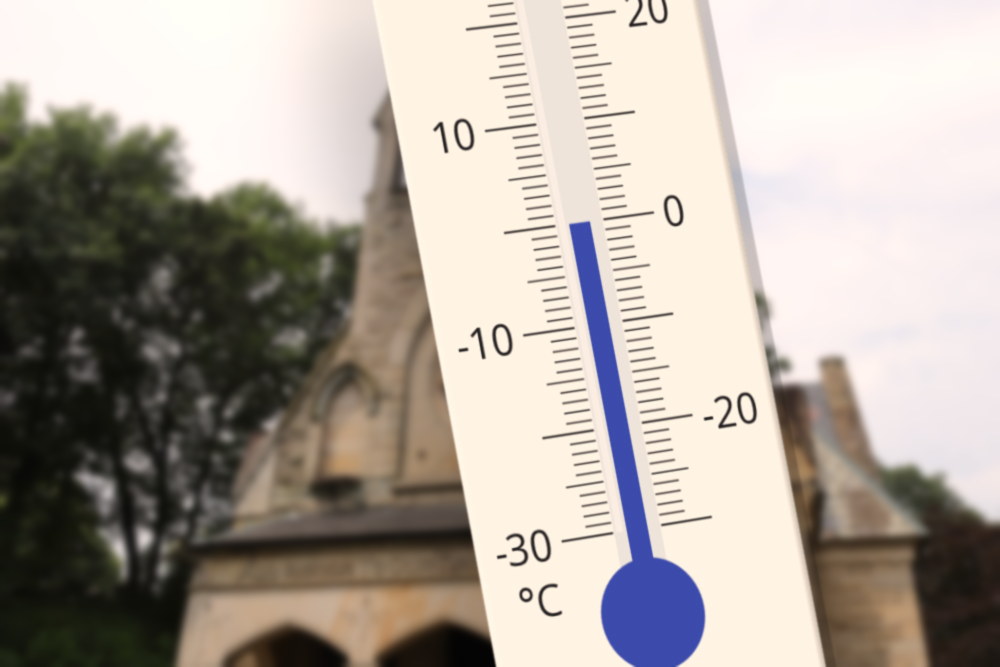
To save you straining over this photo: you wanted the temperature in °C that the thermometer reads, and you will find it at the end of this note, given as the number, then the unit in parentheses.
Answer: 0 (°C)
